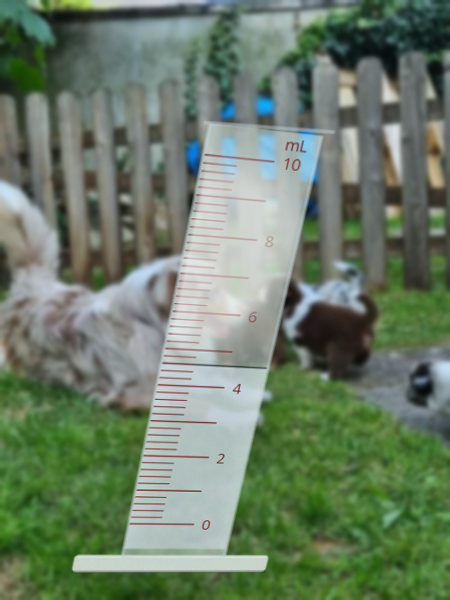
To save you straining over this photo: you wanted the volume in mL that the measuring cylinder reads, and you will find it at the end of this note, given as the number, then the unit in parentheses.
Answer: 4.6 (mL)
